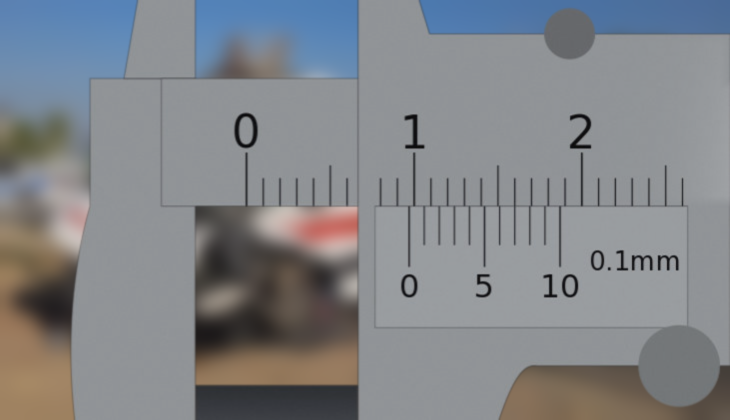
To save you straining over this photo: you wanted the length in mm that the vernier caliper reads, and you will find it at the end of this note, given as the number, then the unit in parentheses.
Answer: 9.7 (mm)
